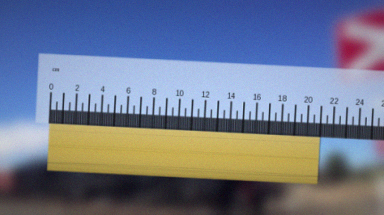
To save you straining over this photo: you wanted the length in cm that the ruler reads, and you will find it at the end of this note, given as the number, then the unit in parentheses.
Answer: 21 (cm)
